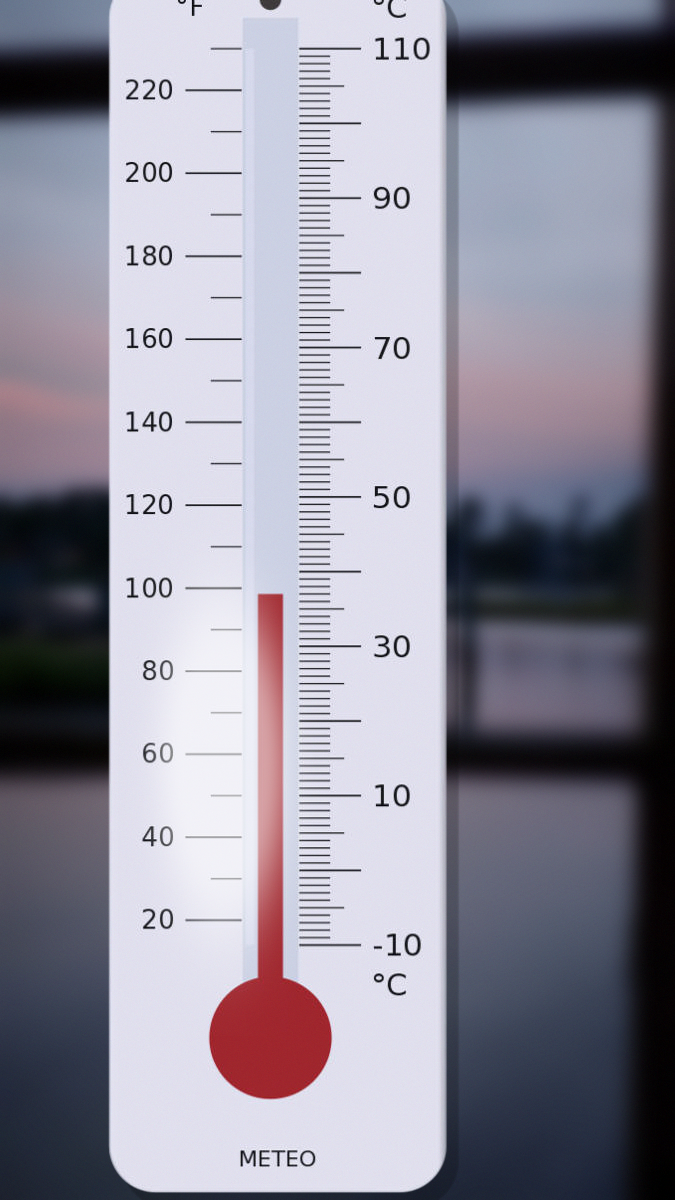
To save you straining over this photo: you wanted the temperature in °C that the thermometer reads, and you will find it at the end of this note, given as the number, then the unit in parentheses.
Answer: 37 (°C)
